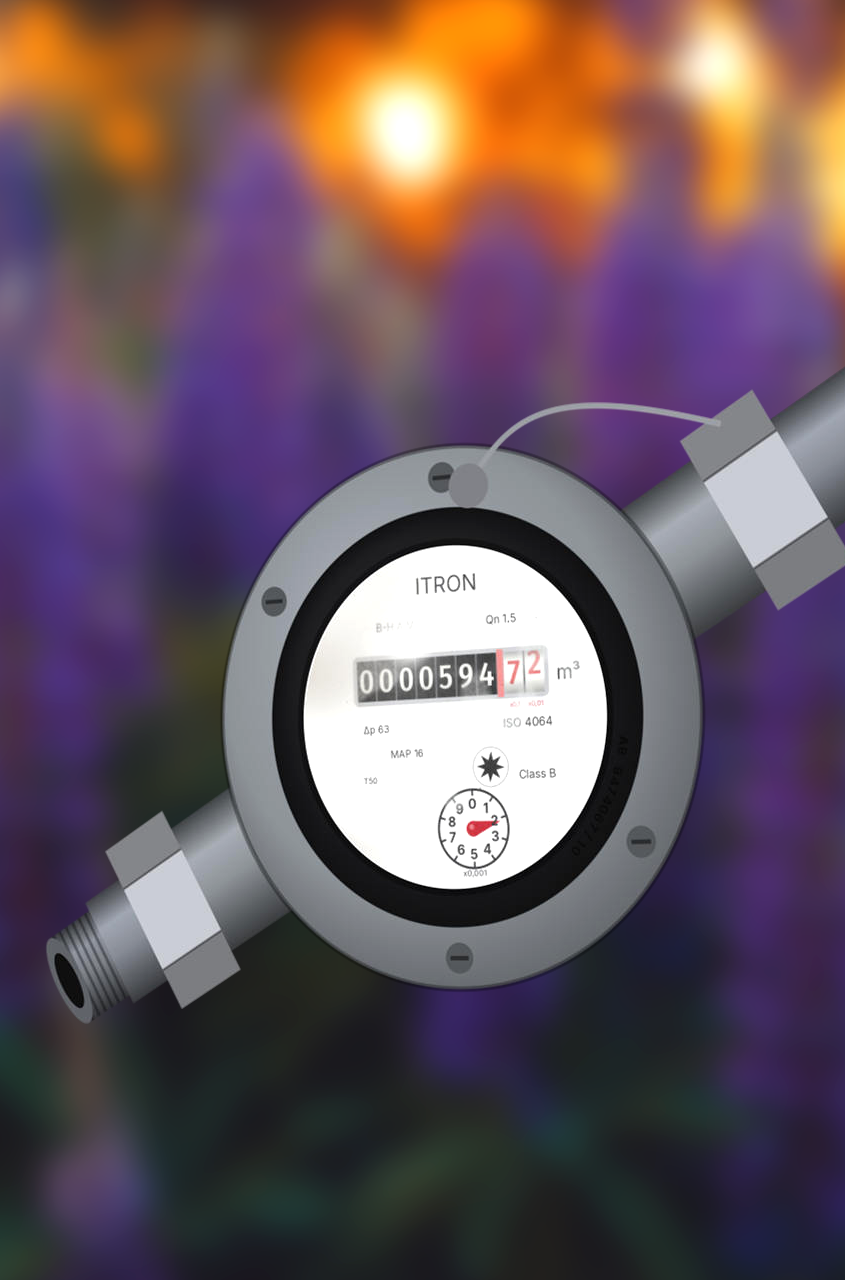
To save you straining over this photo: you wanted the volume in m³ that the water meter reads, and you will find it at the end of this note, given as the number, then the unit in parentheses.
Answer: 594.722 (m³)
